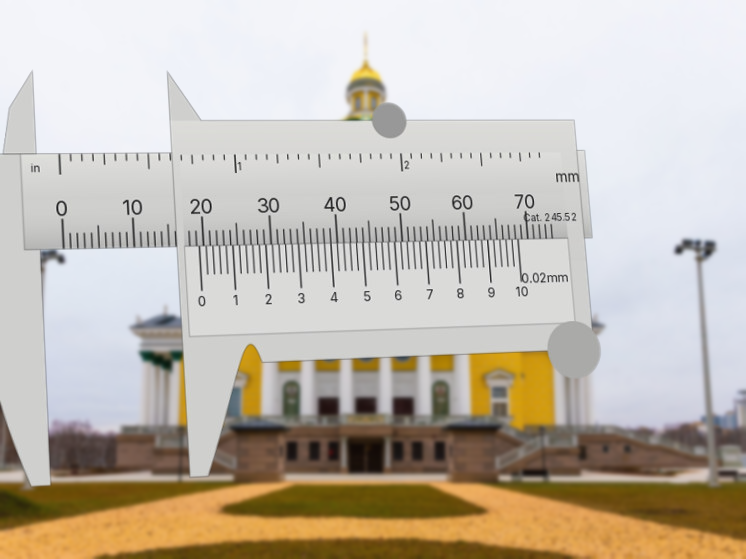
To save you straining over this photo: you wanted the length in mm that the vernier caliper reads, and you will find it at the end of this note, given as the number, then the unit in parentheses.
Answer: 19.4 (mm)
